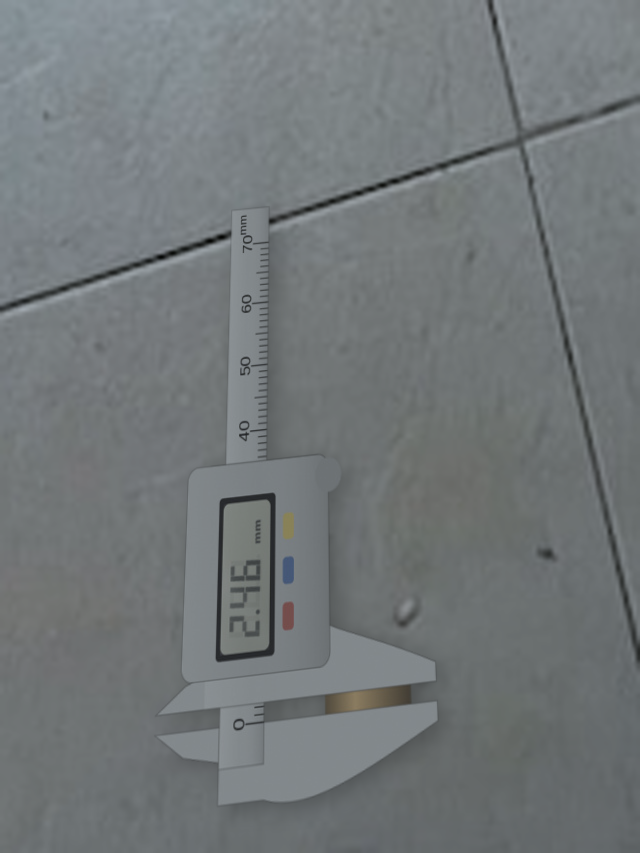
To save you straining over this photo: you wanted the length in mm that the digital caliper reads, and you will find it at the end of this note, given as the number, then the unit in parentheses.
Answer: 2.46 (mm)
